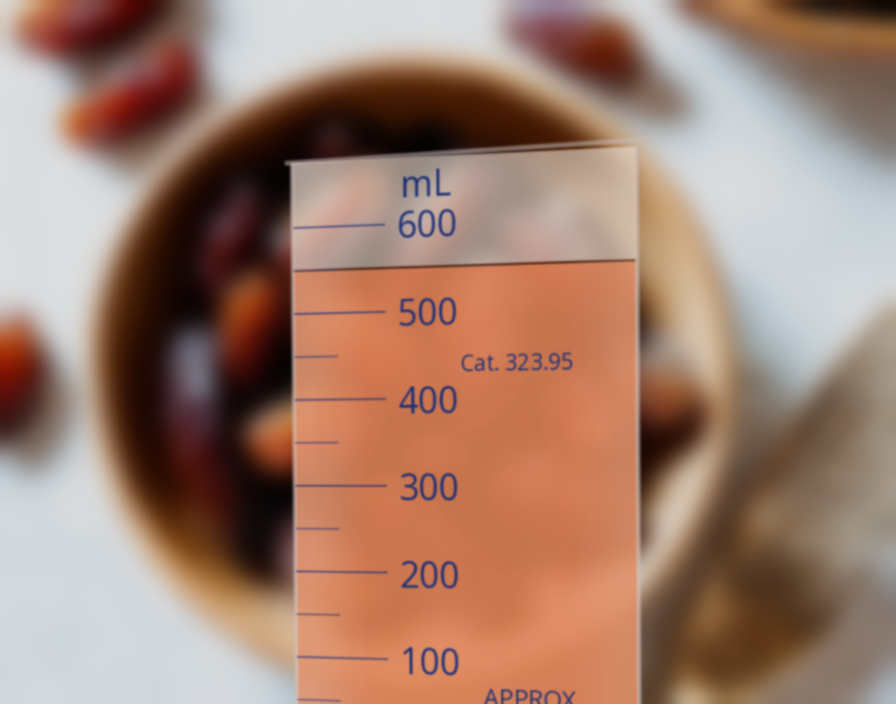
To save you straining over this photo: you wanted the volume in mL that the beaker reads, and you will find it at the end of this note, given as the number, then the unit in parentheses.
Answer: 550 (mL)
